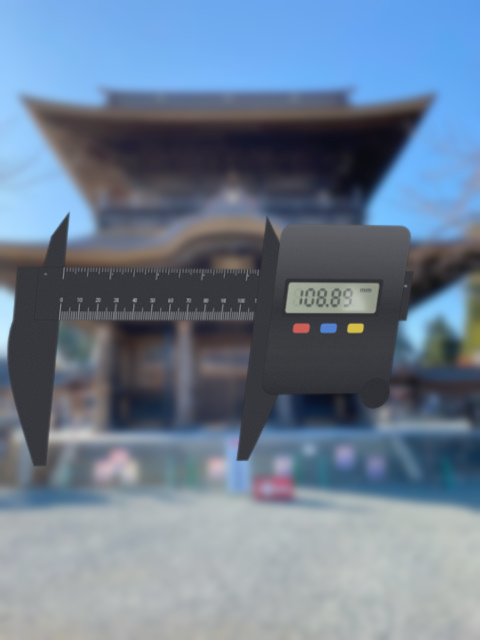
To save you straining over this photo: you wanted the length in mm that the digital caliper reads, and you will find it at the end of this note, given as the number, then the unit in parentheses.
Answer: 108.89 (mm)
